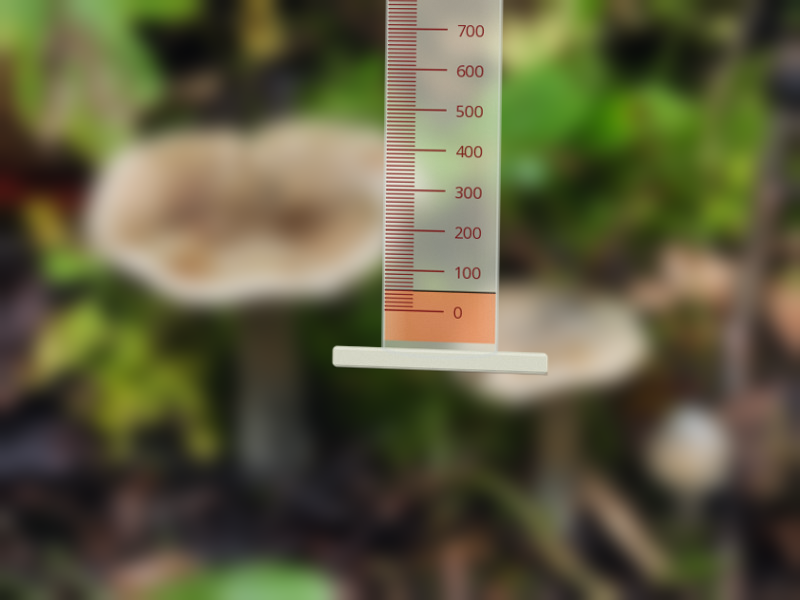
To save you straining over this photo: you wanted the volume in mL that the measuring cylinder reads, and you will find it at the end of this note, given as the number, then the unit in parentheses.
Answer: 50 (mL)
